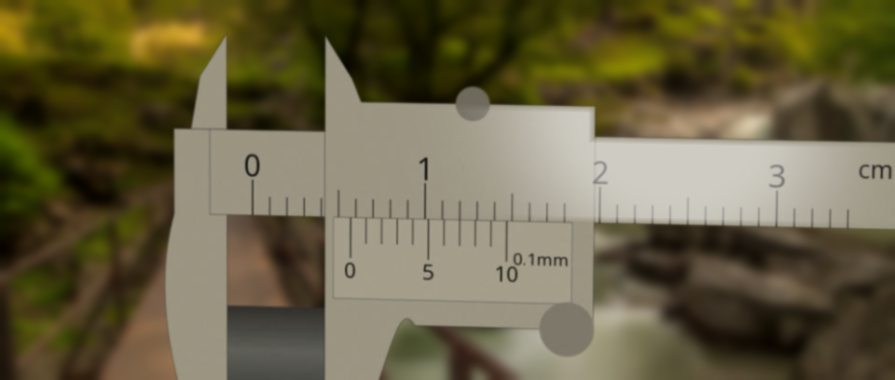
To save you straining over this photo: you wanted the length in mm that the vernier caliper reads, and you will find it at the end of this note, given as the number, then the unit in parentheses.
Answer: 5.7 (mm)
